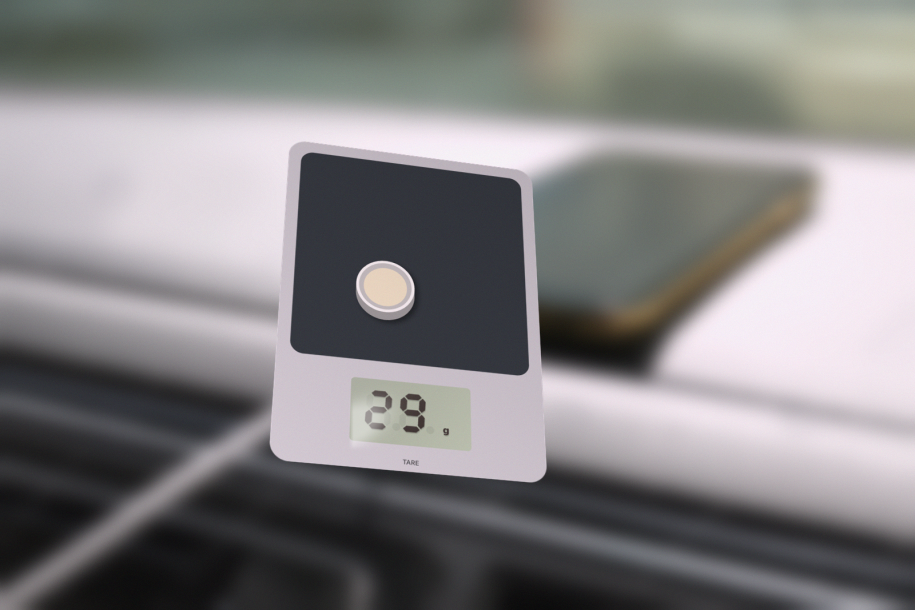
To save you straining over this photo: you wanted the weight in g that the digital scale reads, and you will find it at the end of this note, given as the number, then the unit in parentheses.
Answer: 29 (g)
